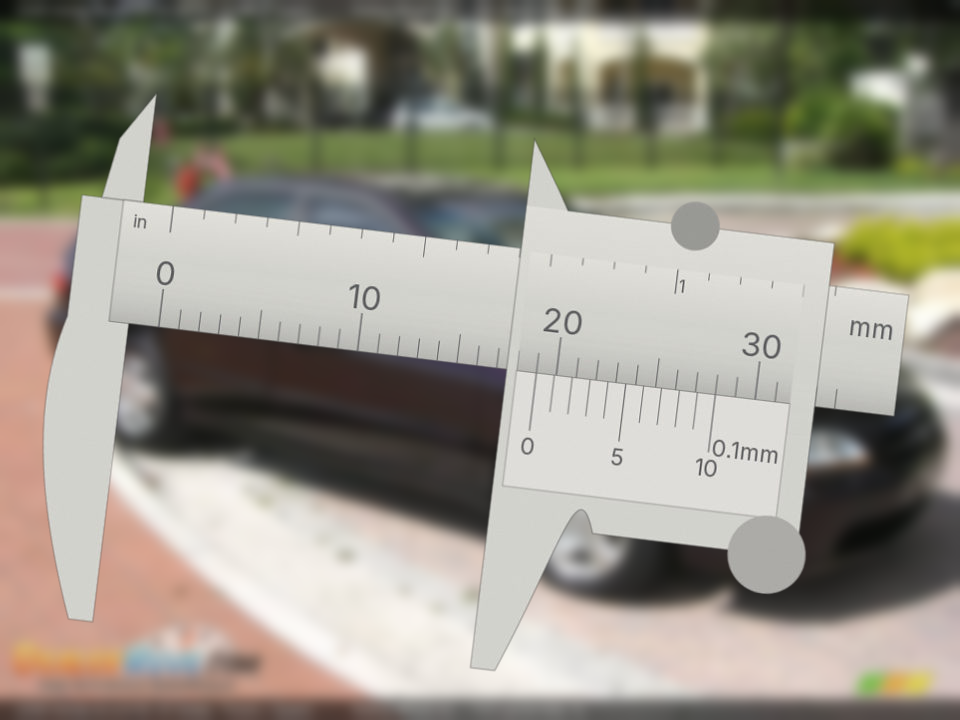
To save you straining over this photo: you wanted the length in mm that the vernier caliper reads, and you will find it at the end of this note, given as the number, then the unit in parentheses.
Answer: 19.0 (mm)
